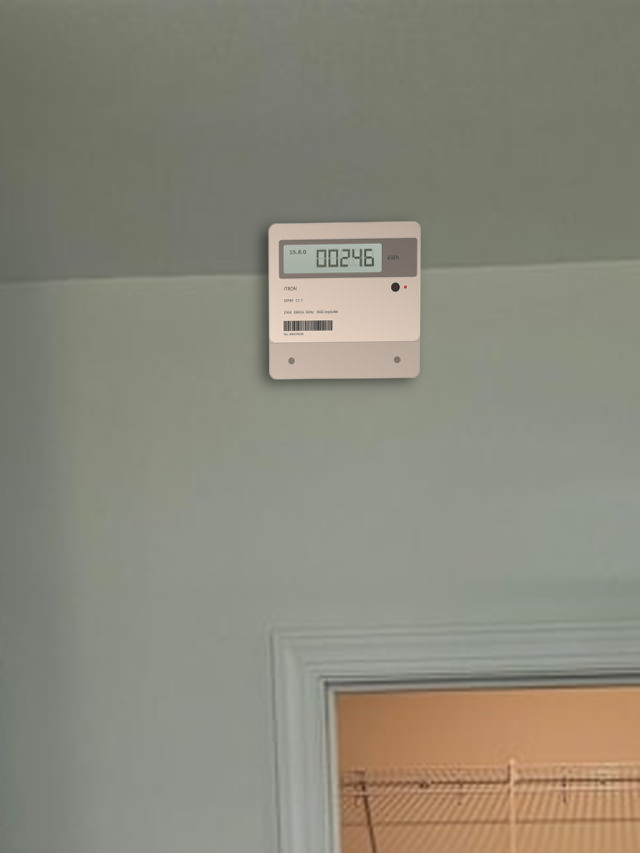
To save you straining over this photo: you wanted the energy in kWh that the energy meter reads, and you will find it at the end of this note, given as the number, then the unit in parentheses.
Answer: 246 (kWh)
